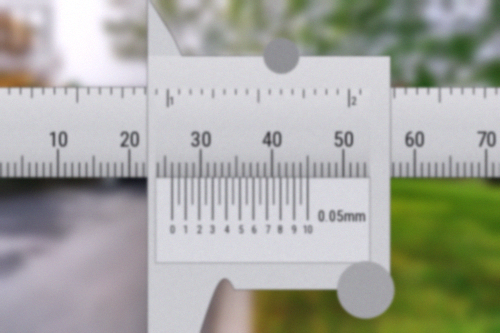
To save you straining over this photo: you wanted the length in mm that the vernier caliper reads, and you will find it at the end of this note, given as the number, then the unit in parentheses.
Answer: 26.0 (mm)
